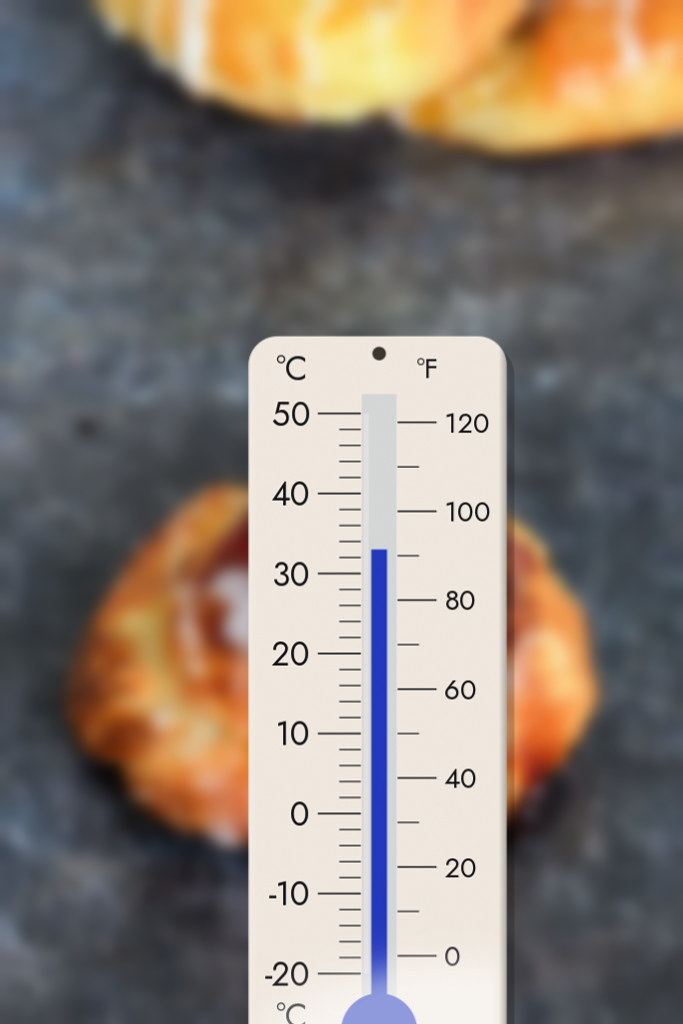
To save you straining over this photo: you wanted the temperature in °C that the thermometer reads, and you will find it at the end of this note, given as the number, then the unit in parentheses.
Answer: 33 (°C)
